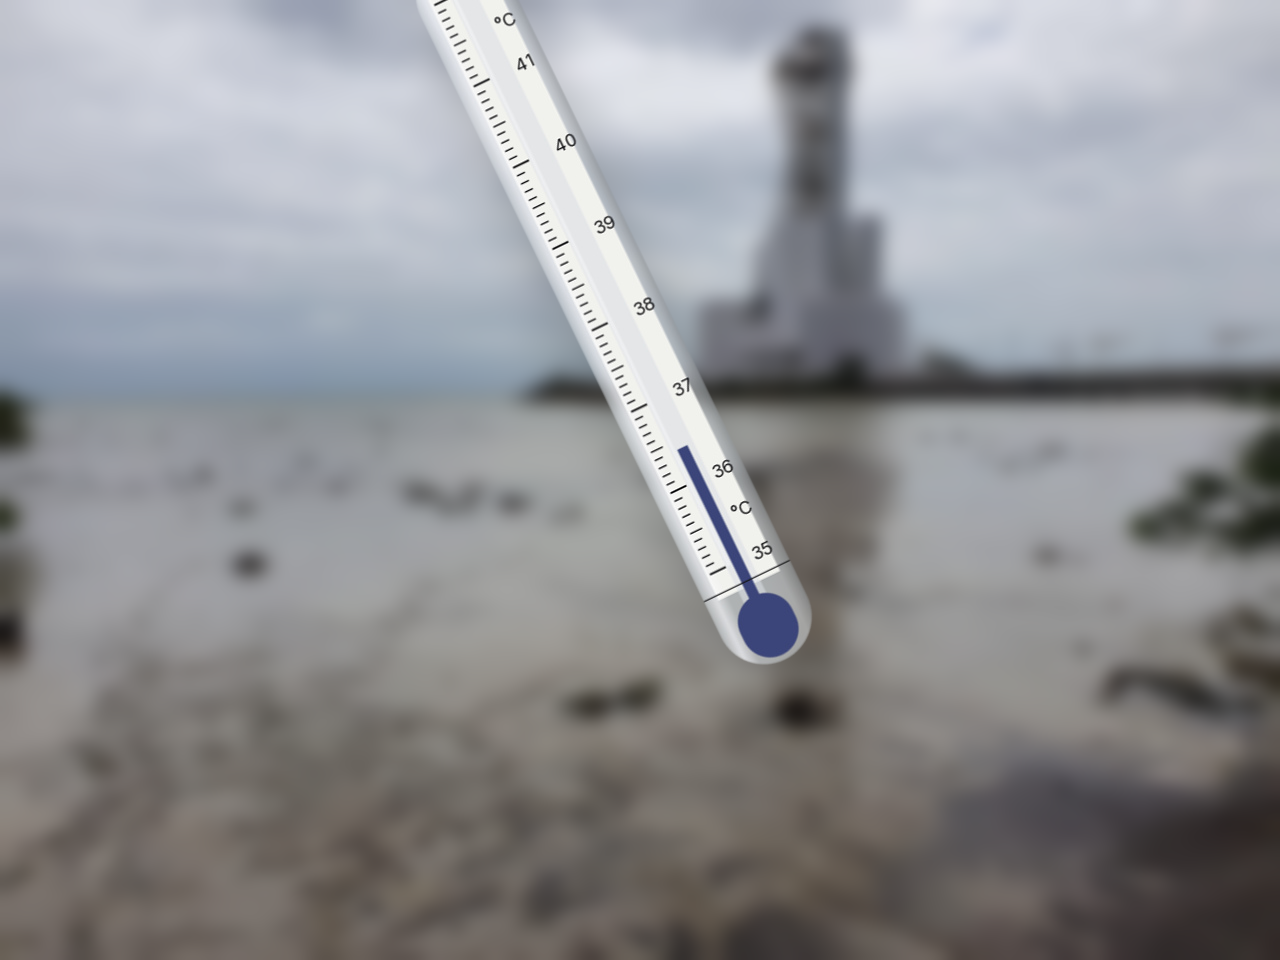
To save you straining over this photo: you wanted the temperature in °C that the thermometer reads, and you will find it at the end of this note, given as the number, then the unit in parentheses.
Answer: 36.4 (°C)
